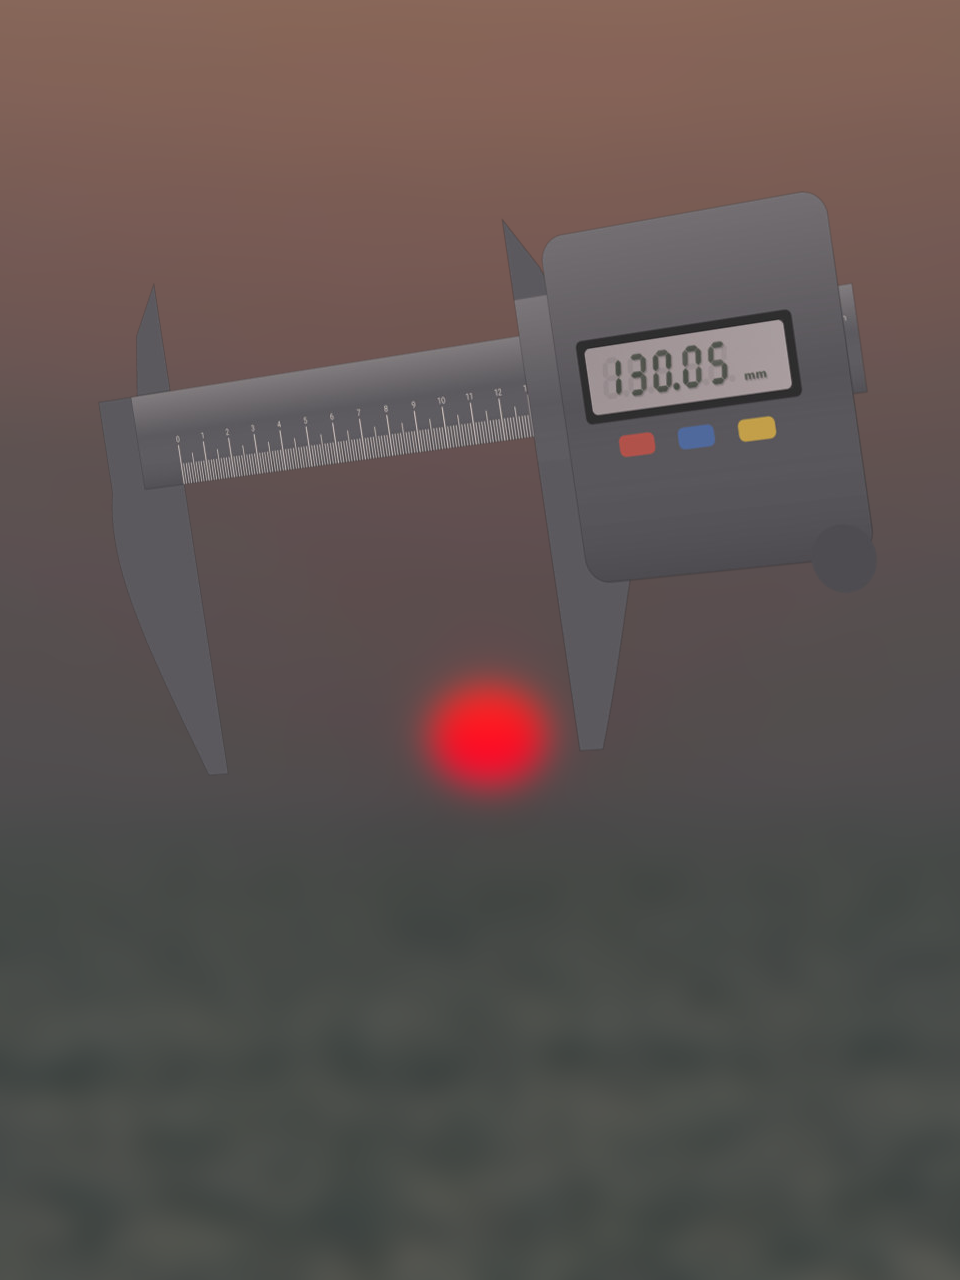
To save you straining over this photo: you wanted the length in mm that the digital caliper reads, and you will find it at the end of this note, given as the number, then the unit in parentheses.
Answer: 130.05 (mm)
